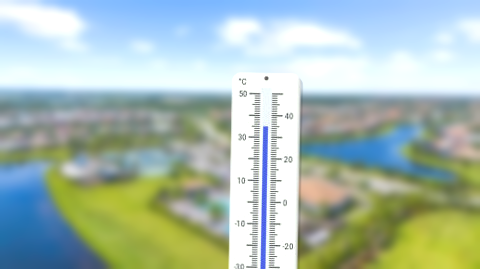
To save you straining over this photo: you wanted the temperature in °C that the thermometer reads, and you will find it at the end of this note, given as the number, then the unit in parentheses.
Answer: 35 (°C)
